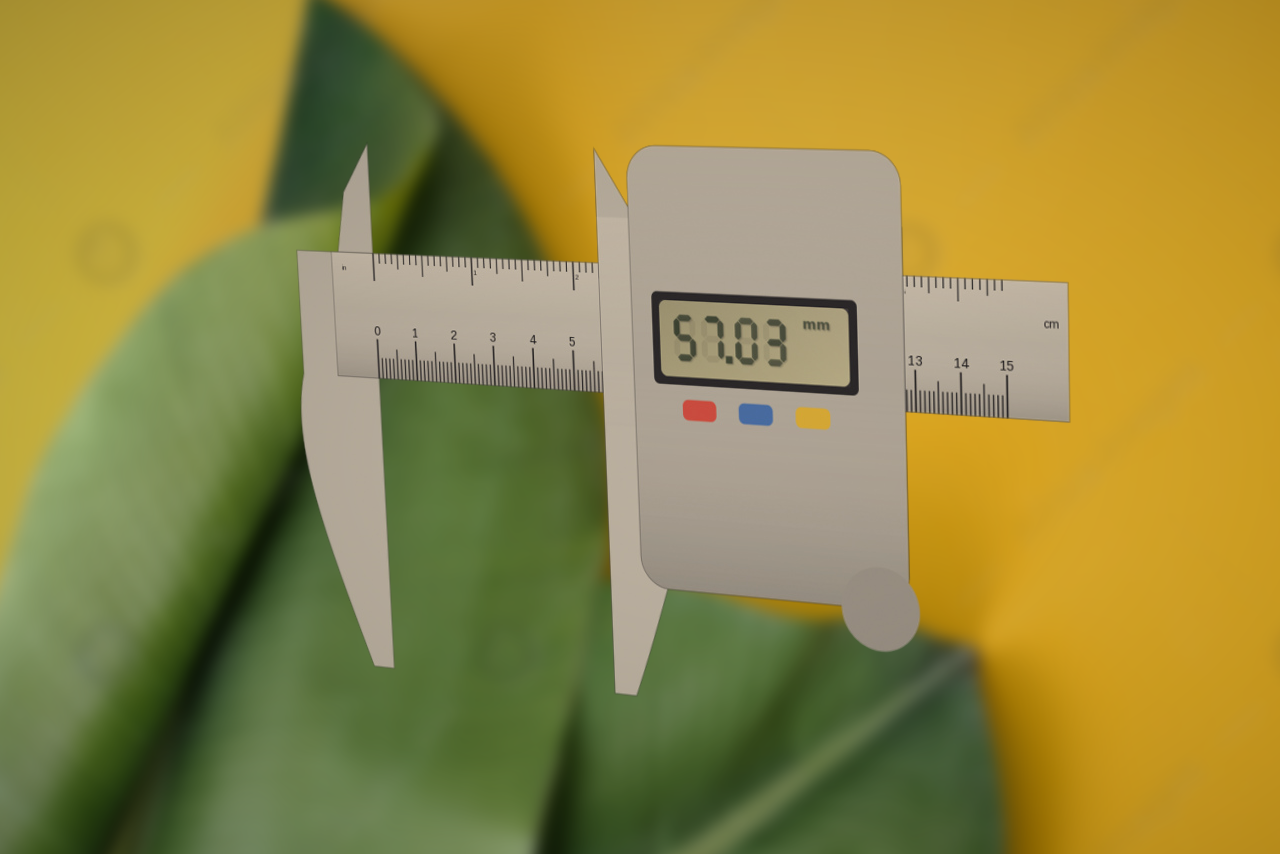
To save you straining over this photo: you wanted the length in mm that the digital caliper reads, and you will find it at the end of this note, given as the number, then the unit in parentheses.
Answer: 57.03 (mm)
